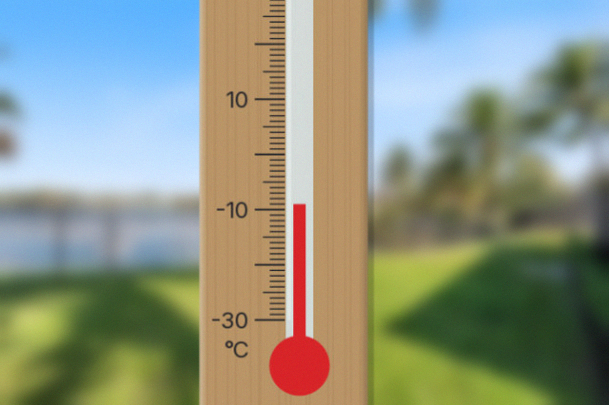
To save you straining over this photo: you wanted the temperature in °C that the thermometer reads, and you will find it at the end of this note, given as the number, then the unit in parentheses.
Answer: -9 (°C)
